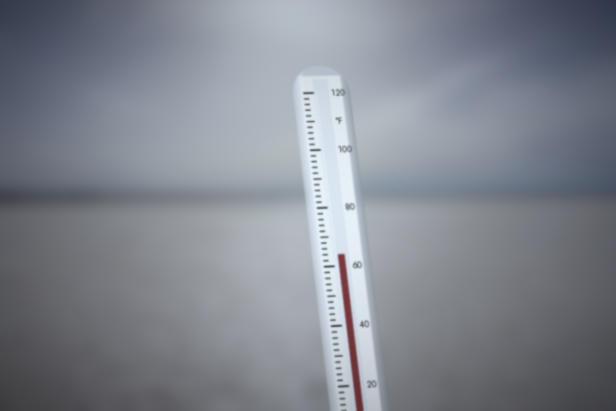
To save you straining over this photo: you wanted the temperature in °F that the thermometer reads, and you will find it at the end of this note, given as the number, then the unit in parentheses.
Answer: 64 (°F)
